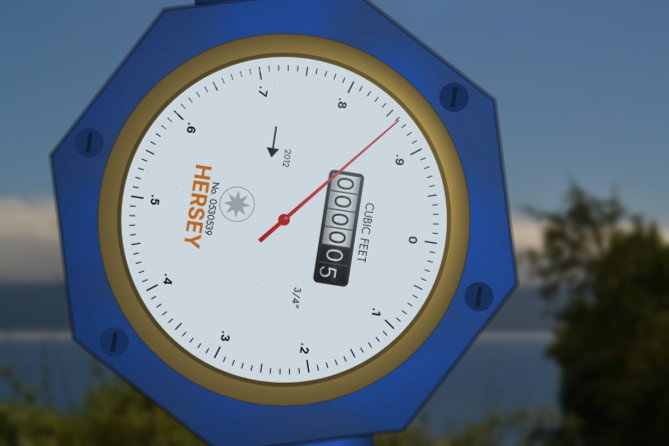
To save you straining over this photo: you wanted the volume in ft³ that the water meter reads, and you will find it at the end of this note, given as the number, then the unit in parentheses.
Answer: 4.86 (ft³)
